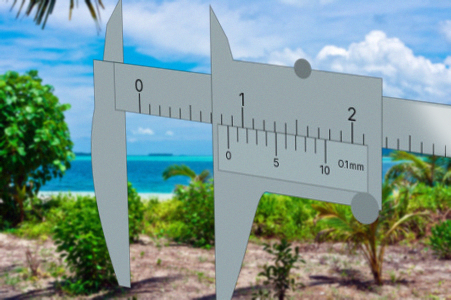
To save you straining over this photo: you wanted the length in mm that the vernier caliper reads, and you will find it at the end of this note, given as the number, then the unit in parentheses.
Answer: 8.6 (mm)
